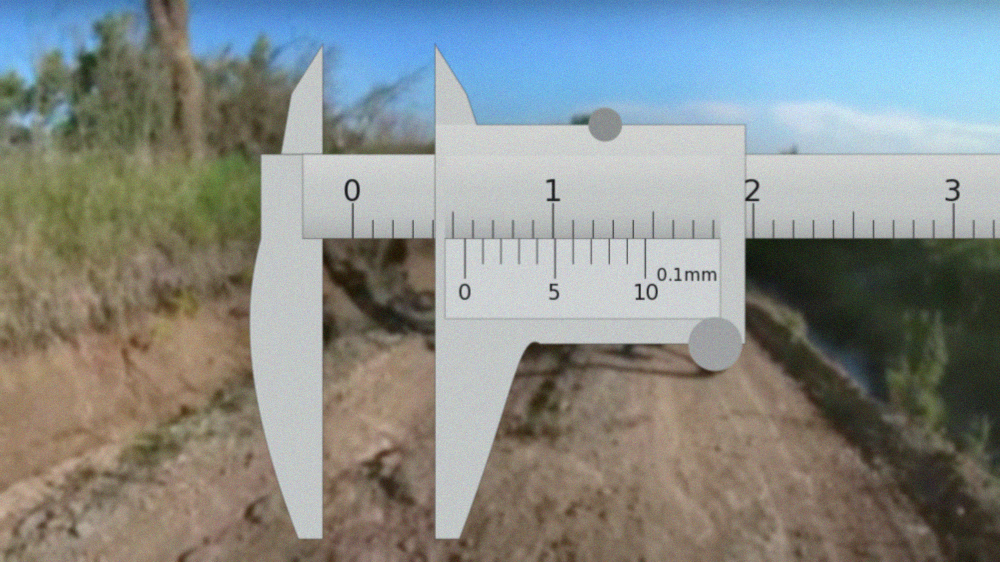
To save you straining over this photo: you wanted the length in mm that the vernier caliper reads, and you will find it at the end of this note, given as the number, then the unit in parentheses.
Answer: 5.6 (mm)
